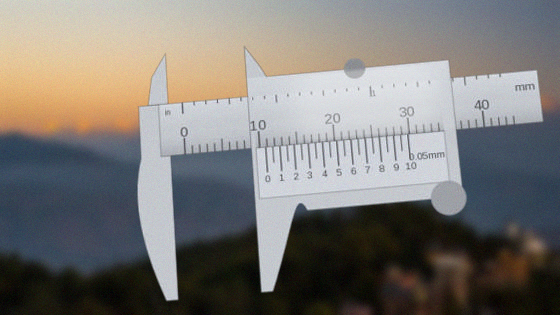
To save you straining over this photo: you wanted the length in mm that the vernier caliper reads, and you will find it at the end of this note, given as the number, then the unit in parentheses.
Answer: 10.8 (mm)
